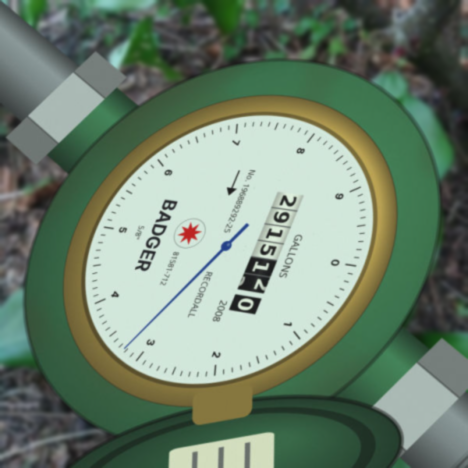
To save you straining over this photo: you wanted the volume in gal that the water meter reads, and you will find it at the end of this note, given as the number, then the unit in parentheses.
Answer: 2915123.2 (gal)
